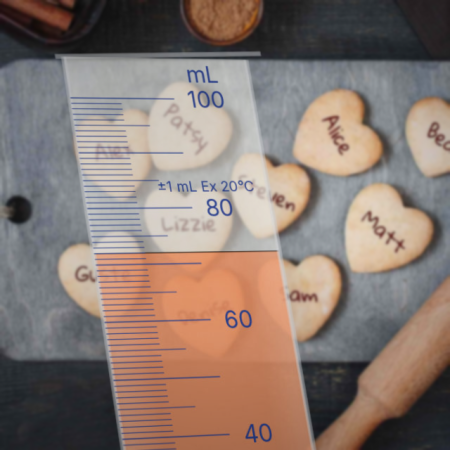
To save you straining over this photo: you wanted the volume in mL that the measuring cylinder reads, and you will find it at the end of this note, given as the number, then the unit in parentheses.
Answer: 72 (mL)
